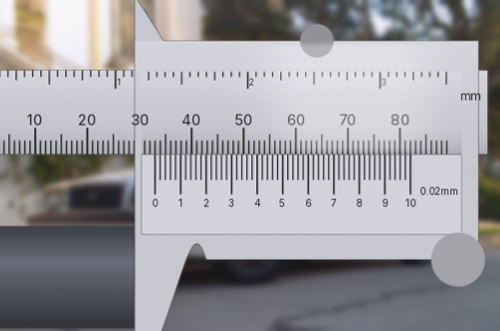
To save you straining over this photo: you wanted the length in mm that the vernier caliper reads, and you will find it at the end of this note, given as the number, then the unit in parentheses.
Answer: 33.0 (mm)
